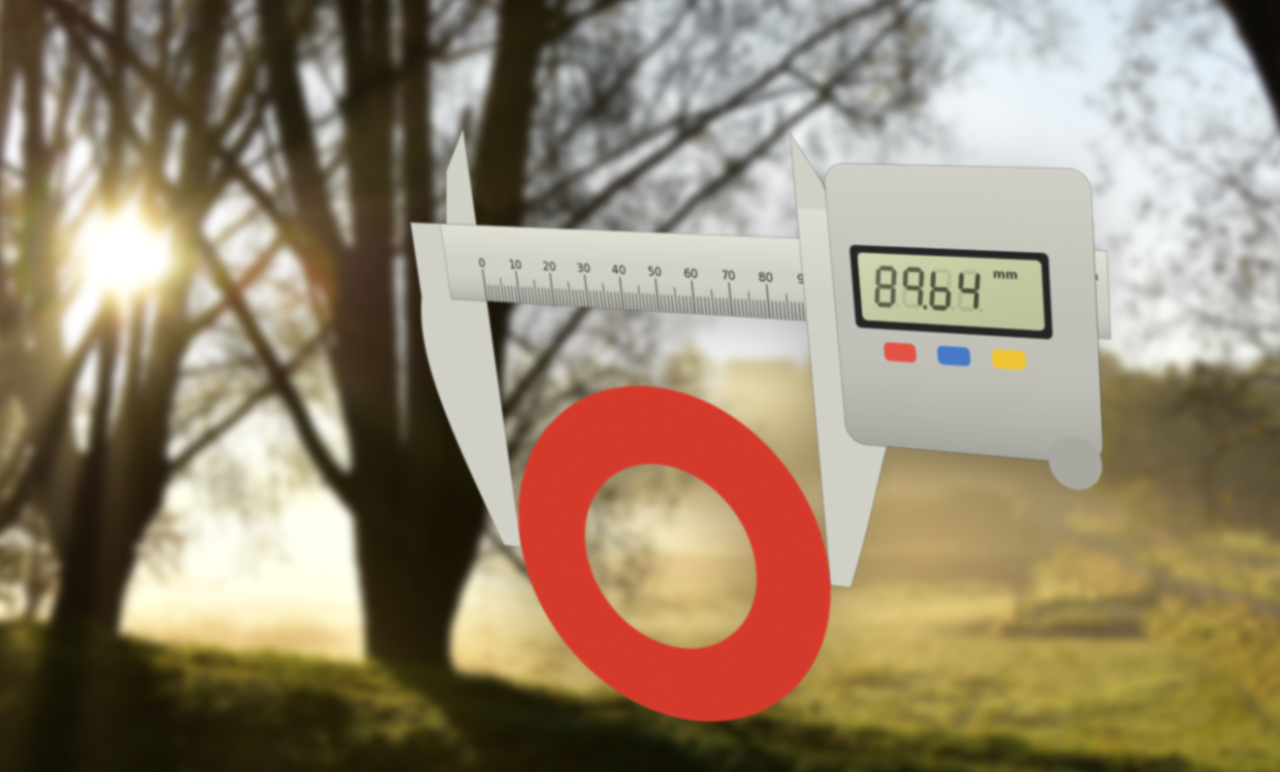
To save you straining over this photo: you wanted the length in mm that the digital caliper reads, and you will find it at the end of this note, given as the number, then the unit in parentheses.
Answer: 89.64 (mm)
